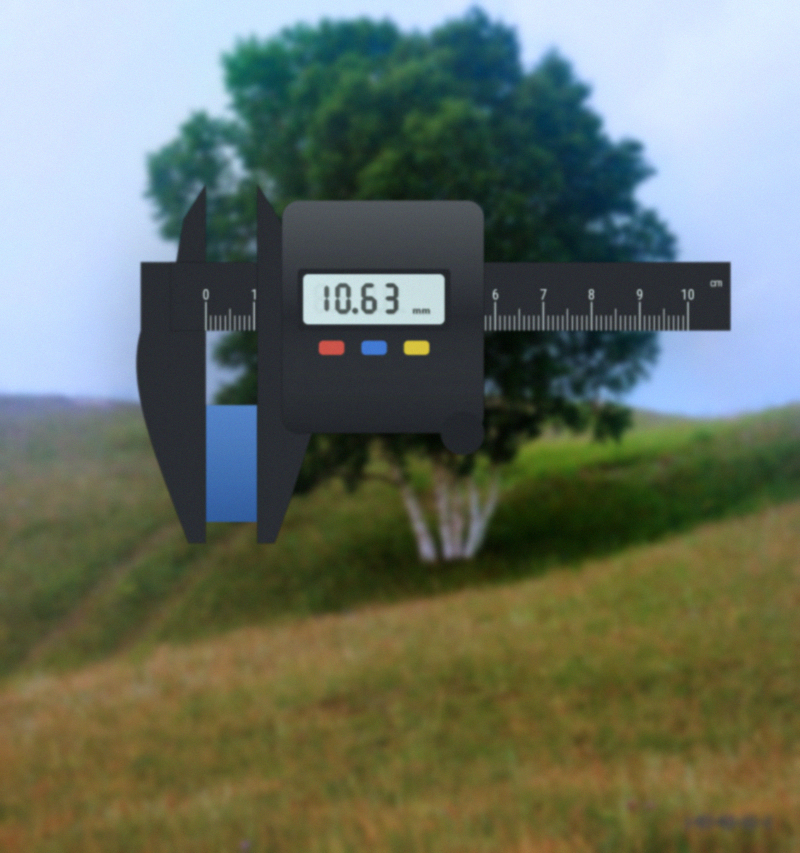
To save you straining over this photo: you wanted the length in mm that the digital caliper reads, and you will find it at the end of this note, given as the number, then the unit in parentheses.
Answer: 10.63 (mm)
